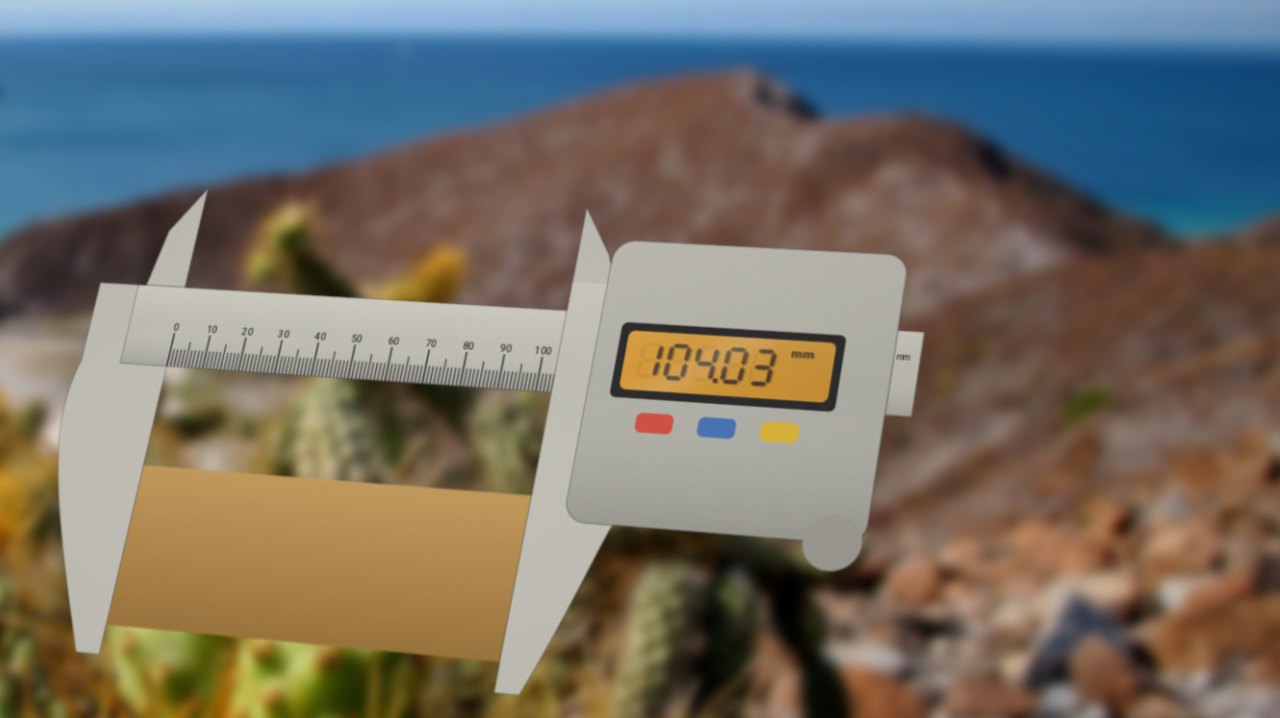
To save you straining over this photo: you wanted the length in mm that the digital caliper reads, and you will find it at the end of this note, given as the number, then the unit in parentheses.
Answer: 104.03 (mm)
